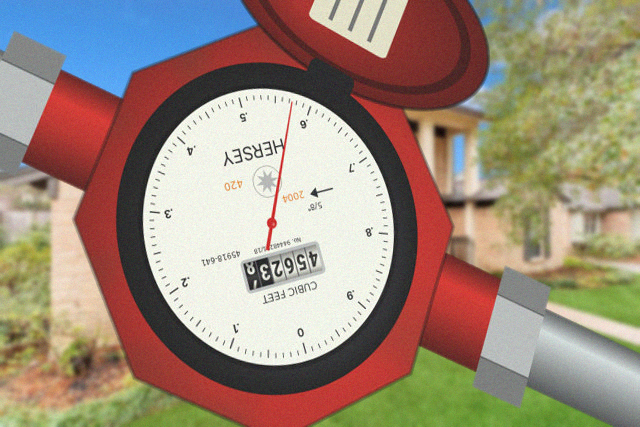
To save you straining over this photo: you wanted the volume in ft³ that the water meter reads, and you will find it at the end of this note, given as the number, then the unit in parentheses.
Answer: 456237.57 (ft³)
